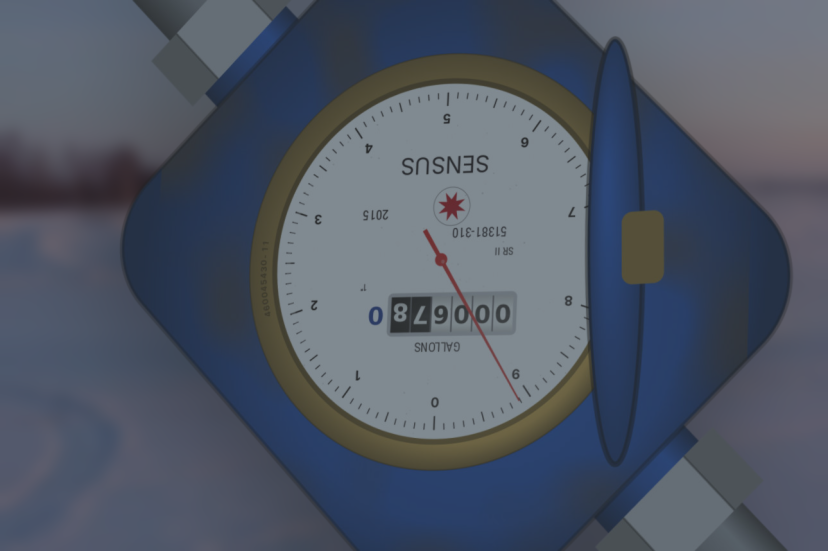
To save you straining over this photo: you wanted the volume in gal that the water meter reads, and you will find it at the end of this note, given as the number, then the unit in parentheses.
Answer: 6779.1 (gal)
